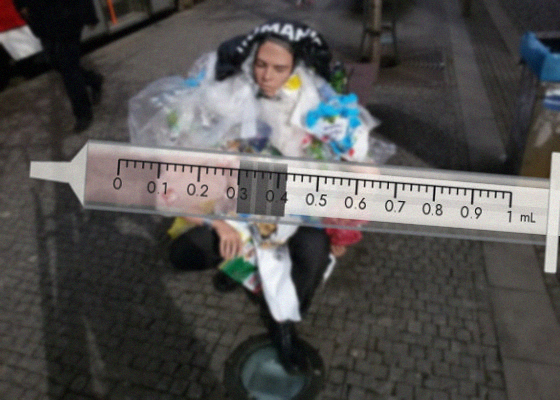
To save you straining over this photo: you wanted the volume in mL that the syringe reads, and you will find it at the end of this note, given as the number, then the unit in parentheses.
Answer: 0.3 (mL)
